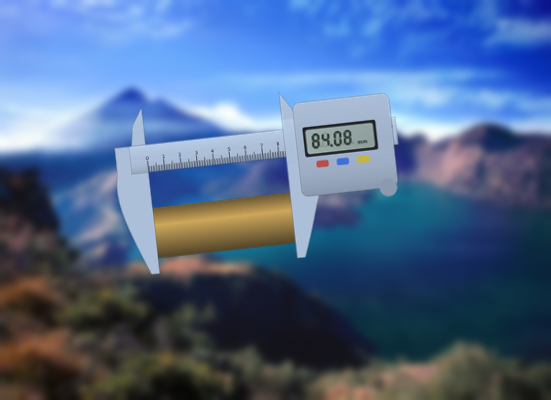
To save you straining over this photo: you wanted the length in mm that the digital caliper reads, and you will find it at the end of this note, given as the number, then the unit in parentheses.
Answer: 84.08 (mm)
